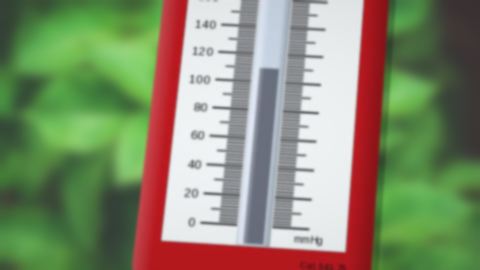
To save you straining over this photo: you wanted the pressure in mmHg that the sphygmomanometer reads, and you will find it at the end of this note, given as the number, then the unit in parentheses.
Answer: 110 (mmHg)
